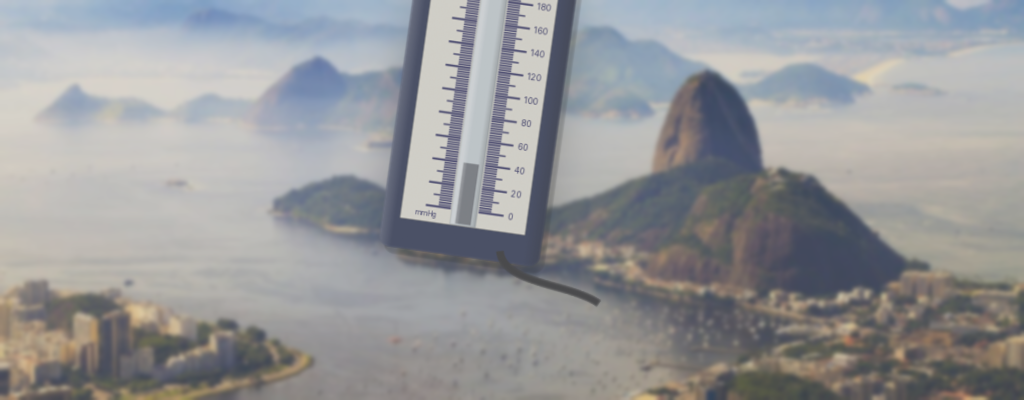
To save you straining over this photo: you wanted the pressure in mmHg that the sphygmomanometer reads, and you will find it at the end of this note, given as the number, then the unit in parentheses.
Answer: 40 (mmHg)
